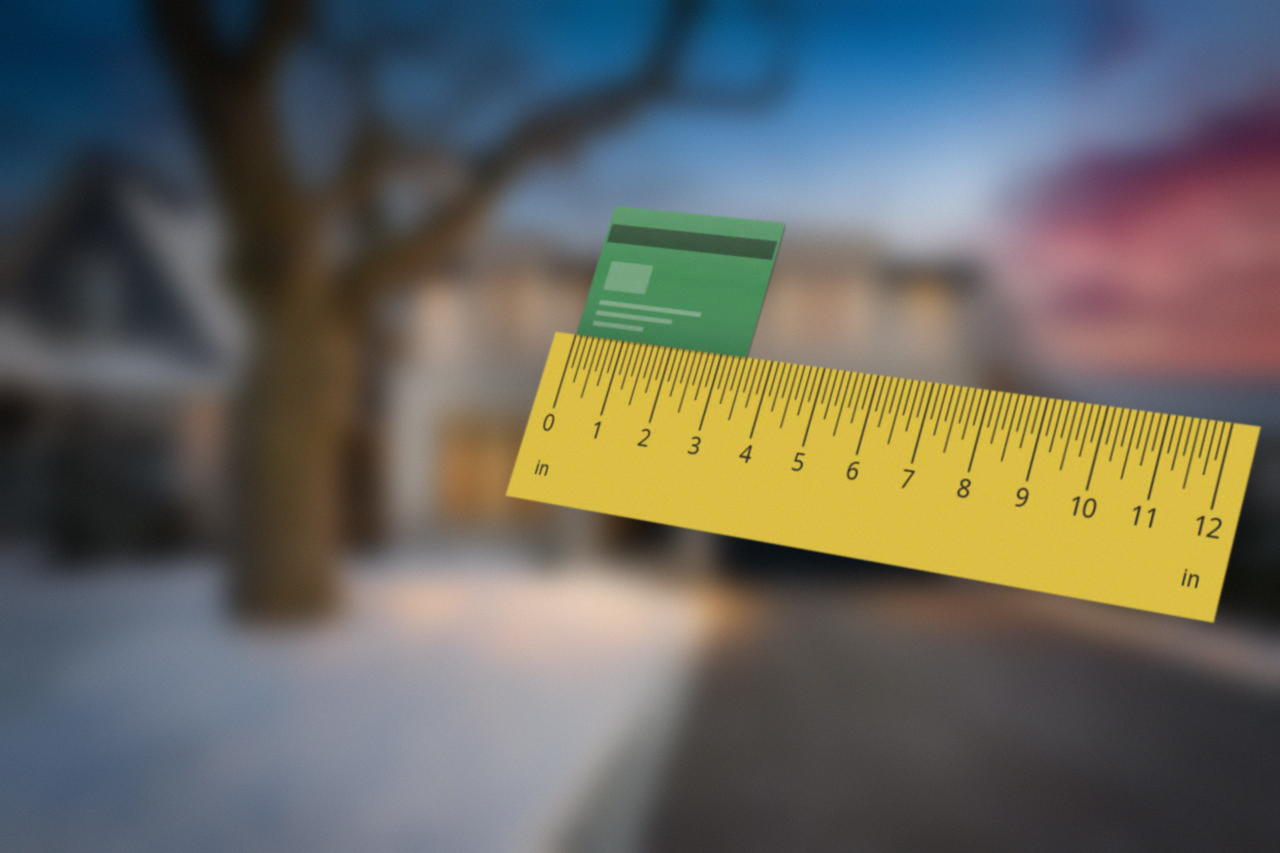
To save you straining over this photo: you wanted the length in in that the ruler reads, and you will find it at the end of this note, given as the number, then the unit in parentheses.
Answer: 3.5 (in)
